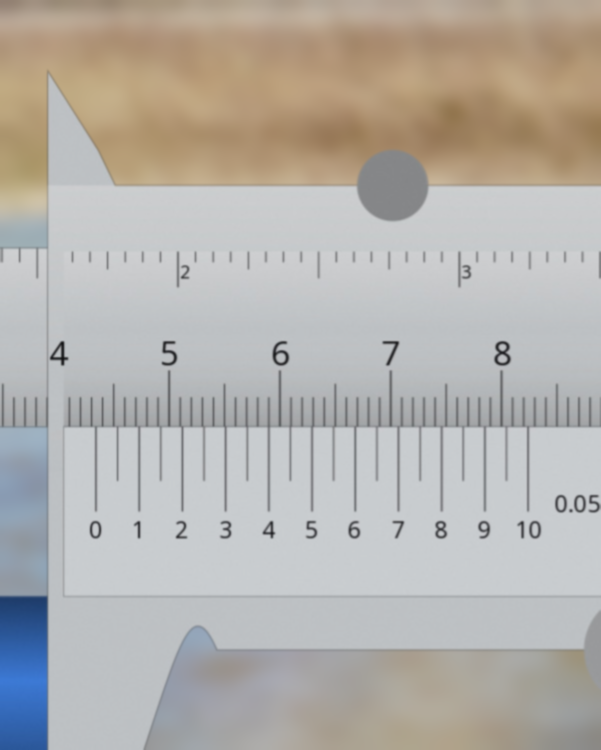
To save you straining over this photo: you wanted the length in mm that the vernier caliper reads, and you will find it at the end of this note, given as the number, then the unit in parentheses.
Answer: 43.4 (mm)
